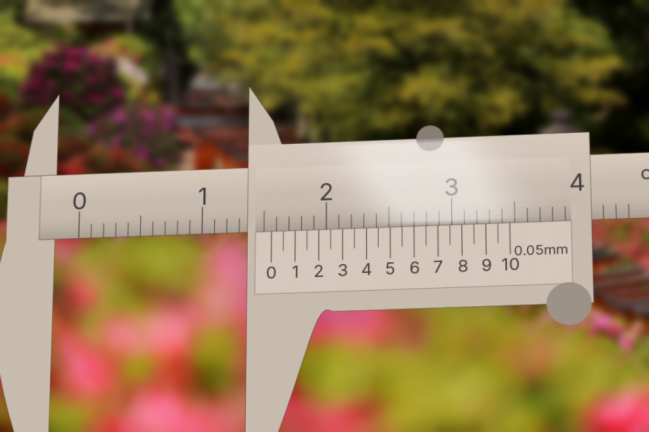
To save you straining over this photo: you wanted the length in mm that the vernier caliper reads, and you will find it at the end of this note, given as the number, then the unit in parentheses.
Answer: 15.6 (mm)
